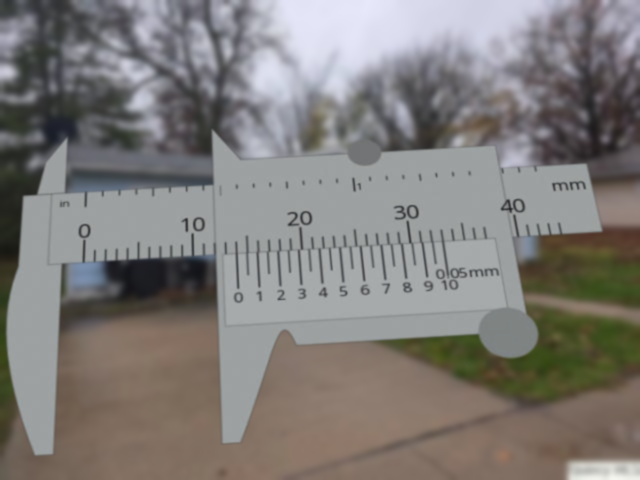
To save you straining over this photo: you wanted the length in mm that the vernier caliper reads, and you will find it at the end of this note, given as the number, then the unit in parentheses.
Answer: 14.0 (mm)
